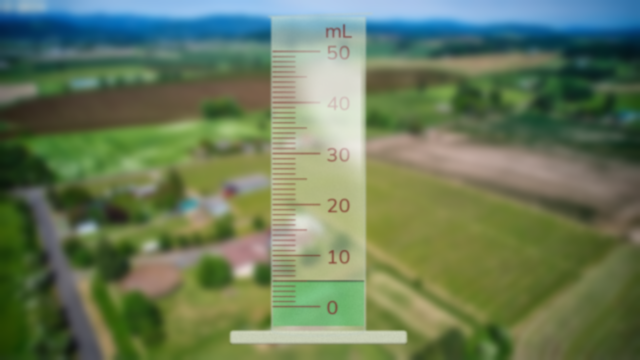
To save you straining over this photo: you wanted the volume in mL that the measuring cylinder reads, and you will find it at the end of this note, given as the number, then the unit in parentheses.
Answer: 5 (mL)
